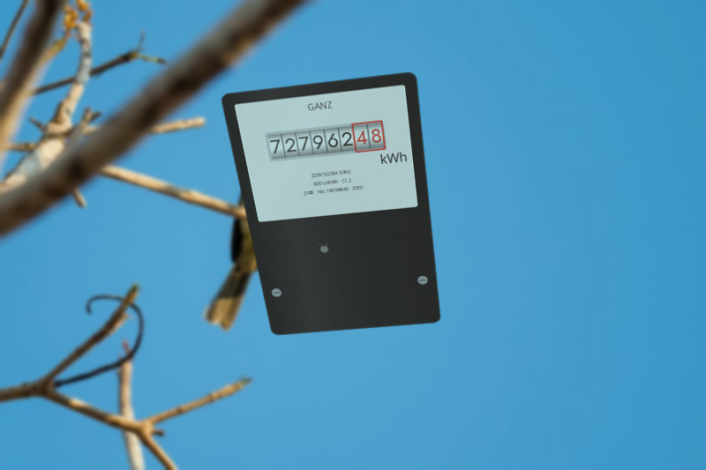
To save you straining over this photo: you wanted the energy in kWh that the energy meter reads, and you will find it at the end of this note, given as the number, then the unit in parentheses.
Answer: 727962.48 (kWh)
